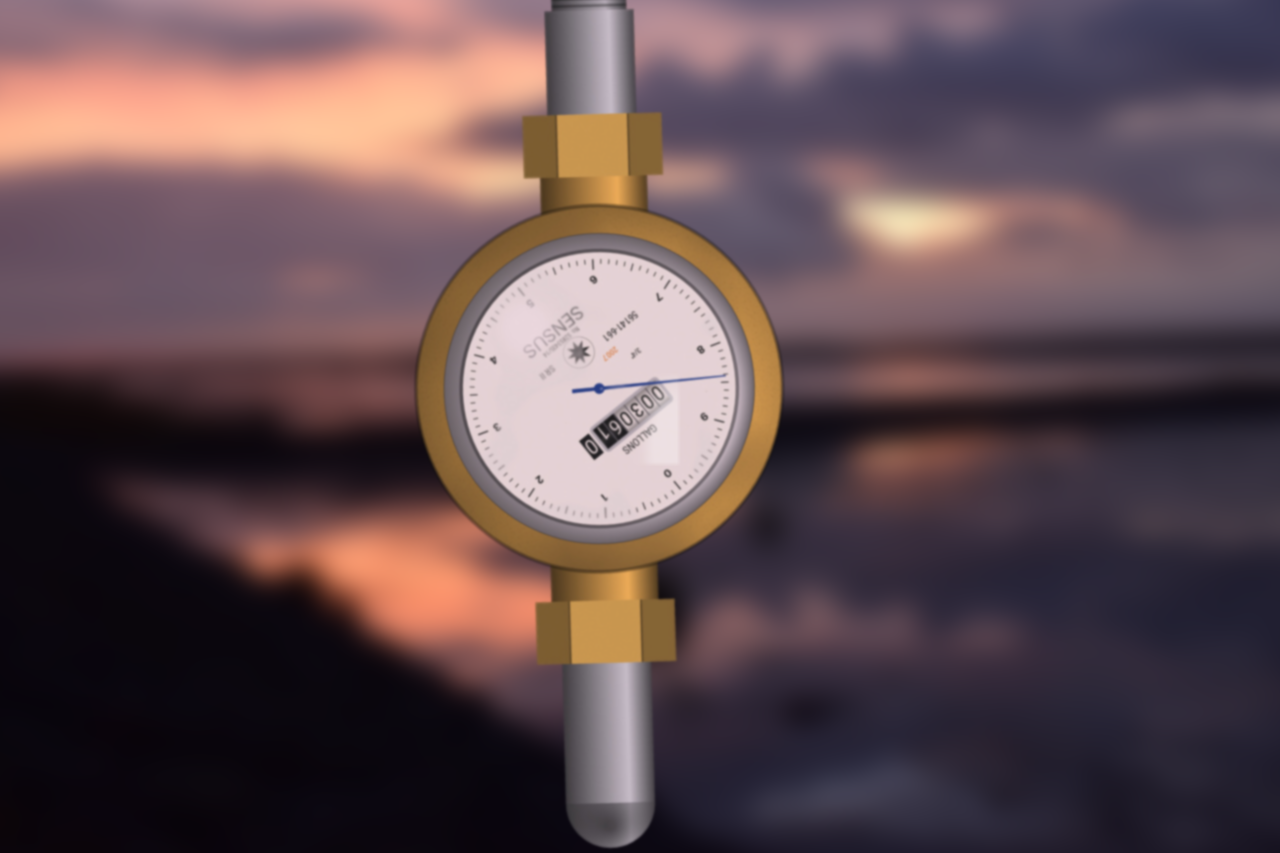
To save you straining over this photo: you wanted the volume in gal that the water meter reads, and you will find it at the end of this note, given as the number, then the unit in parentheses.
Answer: 30608.4 (gal)
